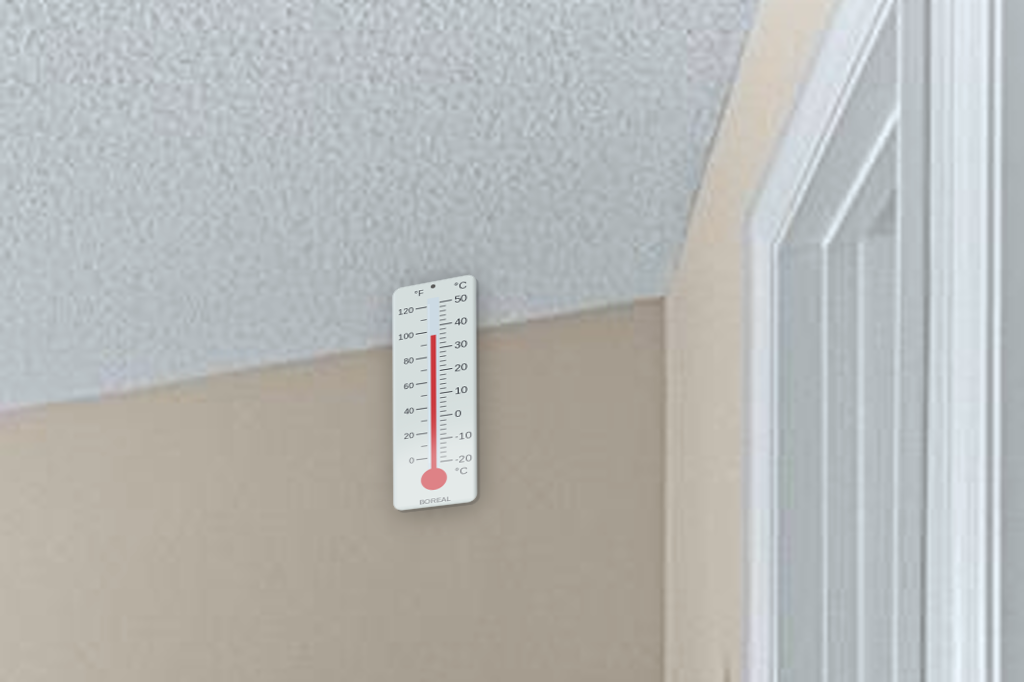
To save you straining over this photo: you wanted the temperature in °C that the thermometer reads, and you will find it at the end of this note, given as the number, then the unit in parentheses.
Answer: 36 (°C)
